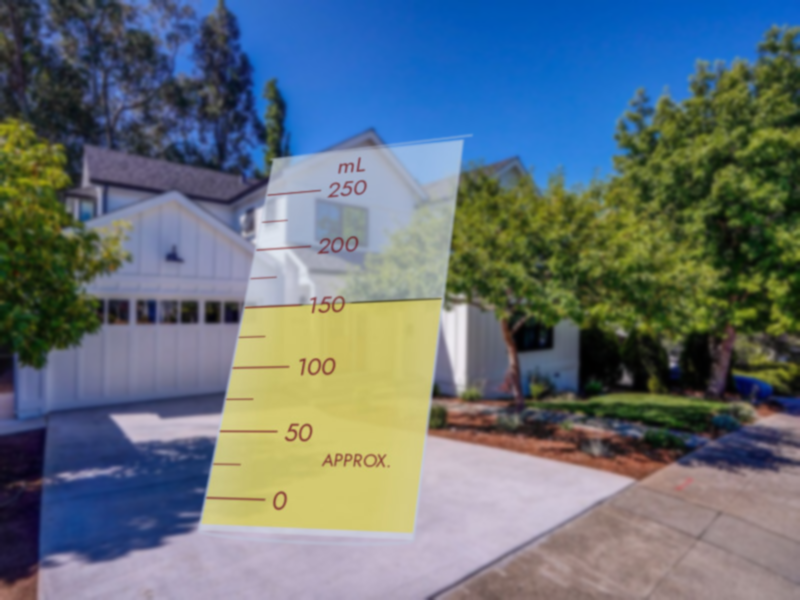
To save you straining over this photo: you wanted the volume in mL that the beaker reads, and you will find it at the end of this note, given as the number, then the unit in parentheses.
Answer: 150 (mL)
